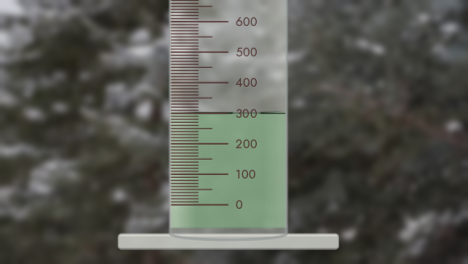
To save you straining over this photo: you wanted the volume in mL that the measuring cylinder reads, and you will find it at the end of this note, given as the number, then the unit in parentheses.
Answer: 300 (mL)
